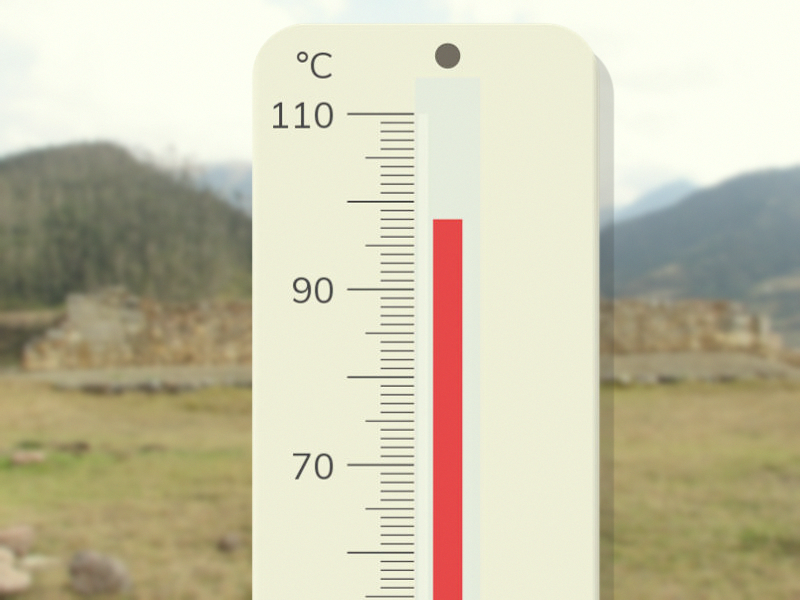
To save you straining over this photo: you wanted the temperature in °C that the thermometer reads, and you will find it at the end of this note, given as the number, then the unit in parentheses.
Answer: 98 (°C)
